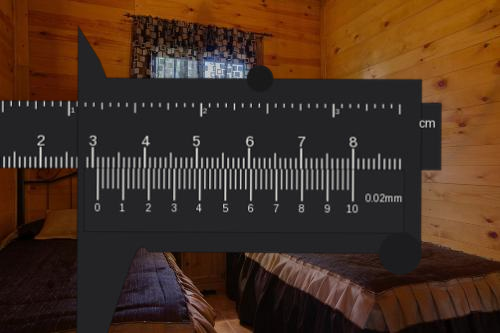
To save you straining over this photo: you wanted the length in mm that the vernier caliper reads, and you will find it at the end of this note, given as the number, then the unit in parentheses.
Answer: 31.0 (mm)
